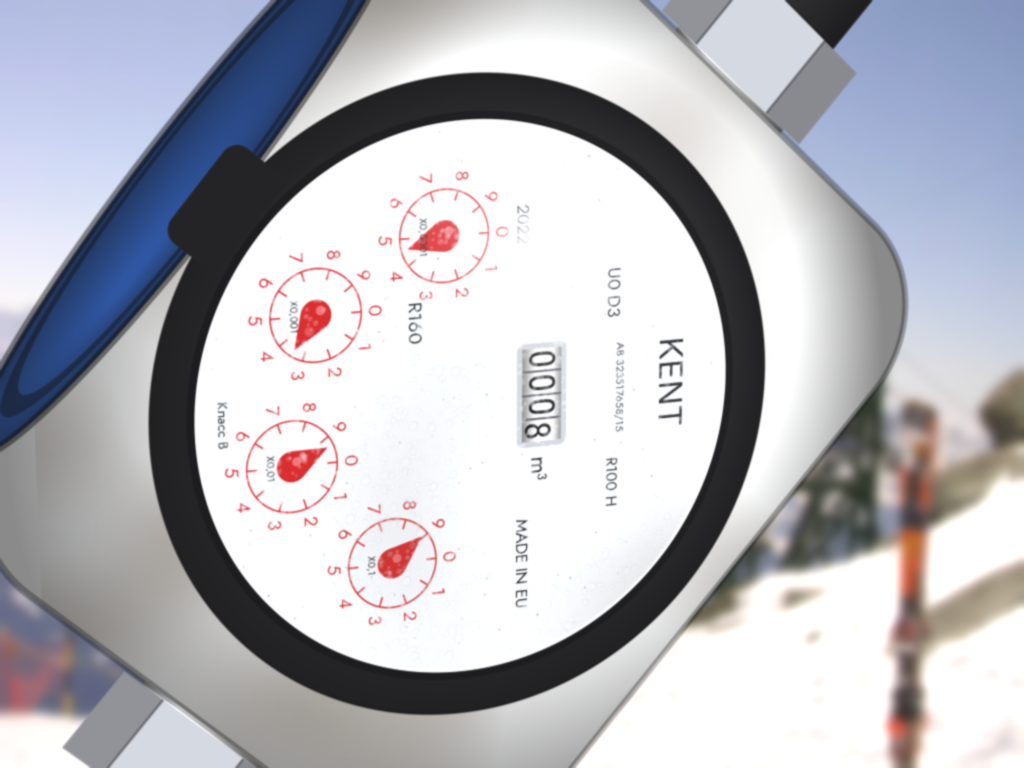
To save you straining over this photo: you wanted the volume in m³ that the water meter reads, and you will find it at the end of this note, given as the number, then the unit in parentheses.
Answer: 7.8934 (m³)
